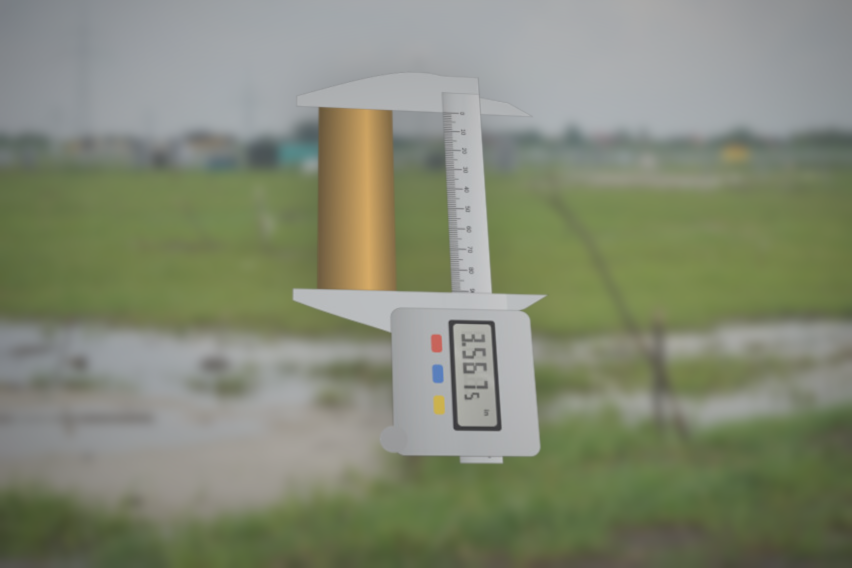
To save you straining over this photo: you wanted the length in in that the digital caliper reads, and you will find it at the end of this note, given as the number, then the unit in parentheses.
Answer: 3.5675 (in)
